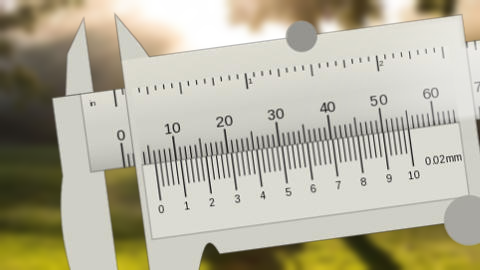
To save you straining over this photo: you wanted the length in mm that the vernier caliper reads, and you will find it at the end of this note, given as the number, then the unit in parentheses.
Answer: 6.0 (mm)
